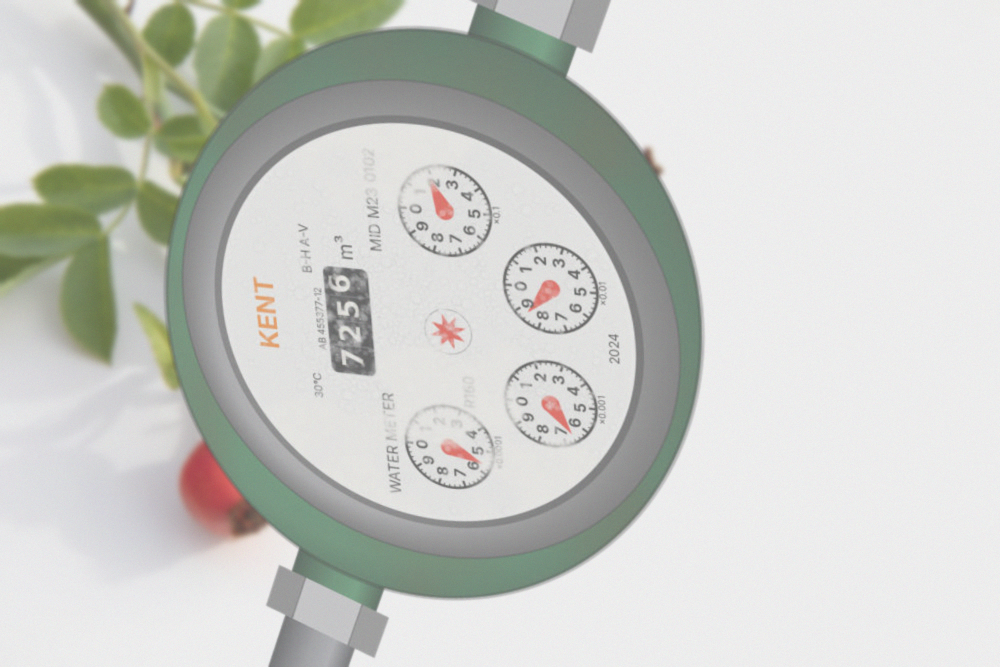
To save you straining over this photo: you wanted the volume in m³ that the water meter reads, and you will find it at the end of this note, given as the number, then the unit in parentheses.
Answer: 7256.1865 (m³)
